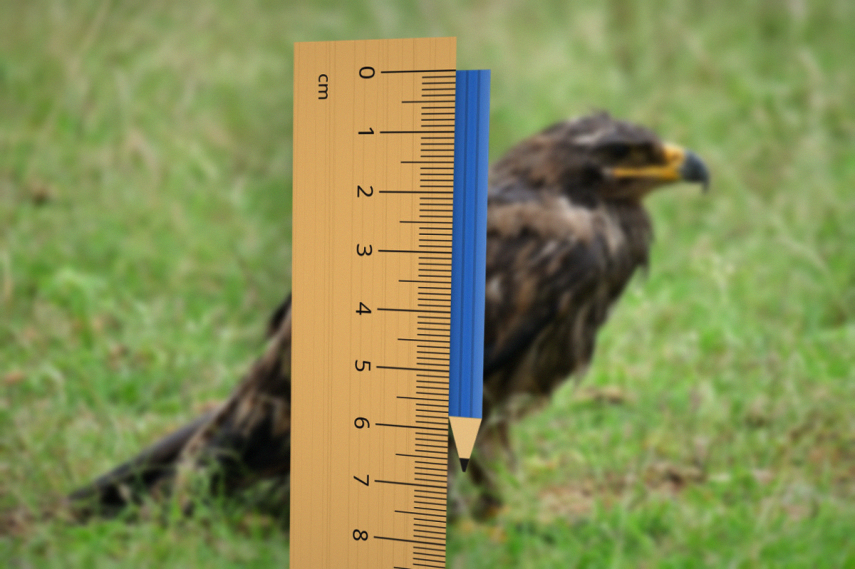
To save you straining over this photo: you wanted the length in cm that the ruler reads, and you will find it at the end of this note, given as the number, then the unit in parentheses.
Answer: 6.7 (cm)
